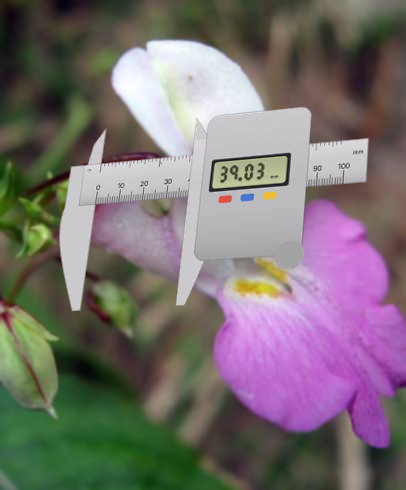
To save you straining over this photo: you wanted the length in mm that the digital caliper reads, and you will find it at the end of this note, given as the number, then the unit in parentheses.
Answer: 39.03 (mm)
